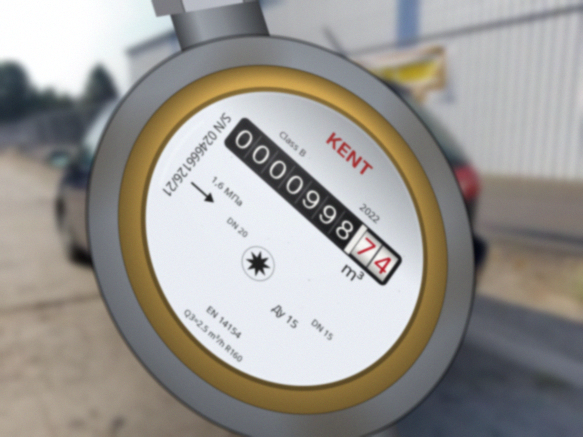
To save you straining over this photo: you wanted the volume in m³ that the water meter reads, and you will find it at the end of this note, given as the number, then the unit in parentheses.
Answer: 998.74 (m³)
